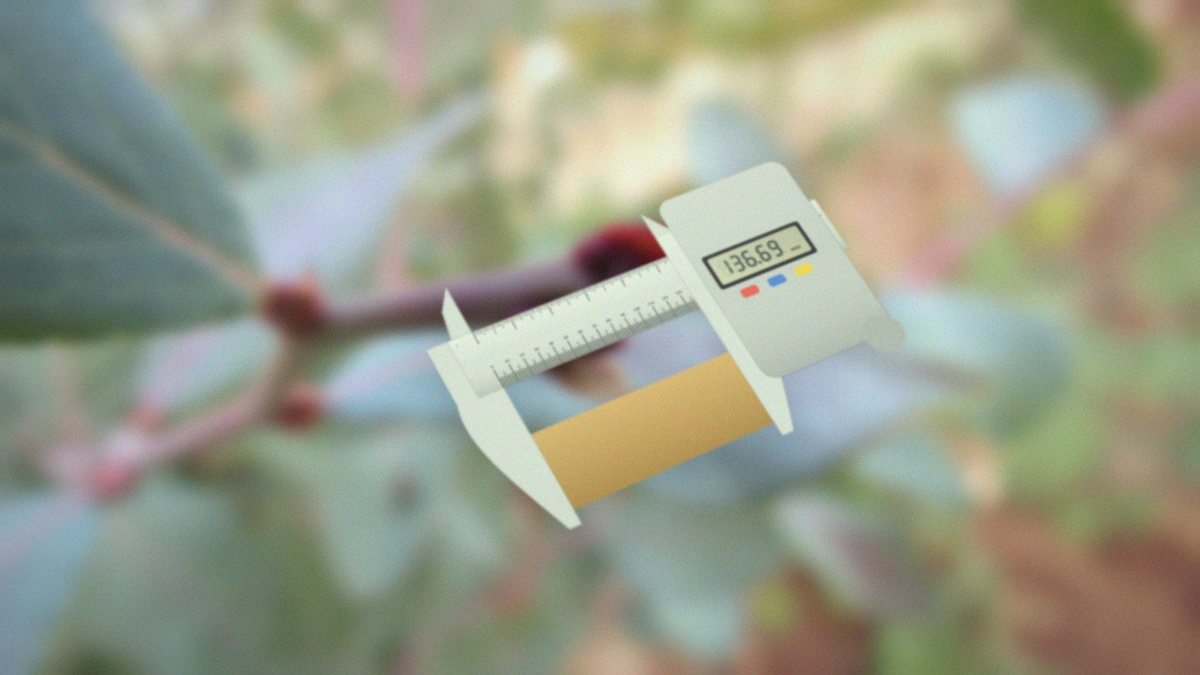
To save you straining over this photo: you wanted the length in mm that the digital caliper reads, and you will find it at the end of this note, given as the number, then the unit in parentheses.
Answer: 136.69 (mm)
